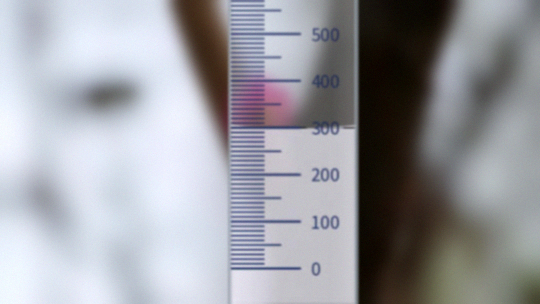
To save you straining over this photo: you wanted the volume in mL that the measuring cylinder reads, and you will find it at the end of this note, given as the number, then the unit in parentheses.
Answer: 300 (mL)
